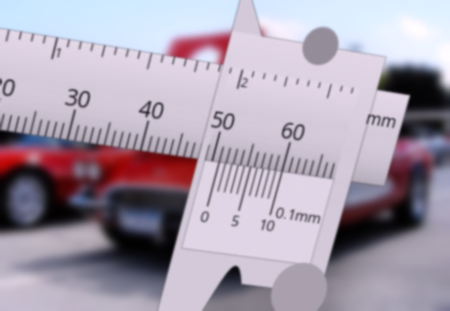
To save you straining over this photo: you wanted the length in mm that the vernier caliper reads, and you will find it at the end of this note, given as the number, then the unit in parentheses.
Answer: 51.0 (mm)
